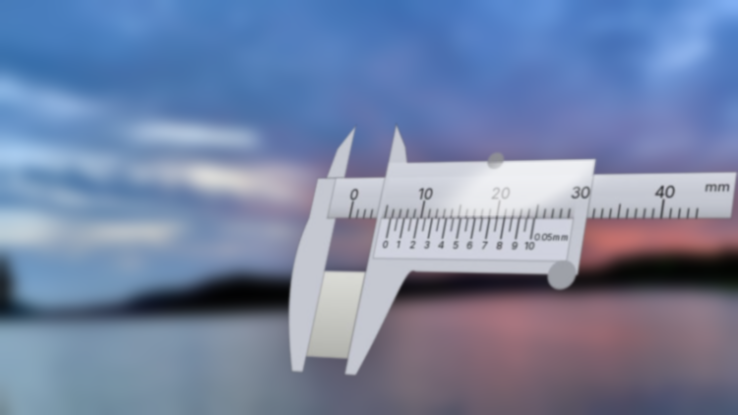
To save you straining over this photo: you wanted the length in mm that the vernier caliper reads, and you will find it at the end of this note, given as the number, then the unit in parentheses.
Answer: 5.8 (mm)
